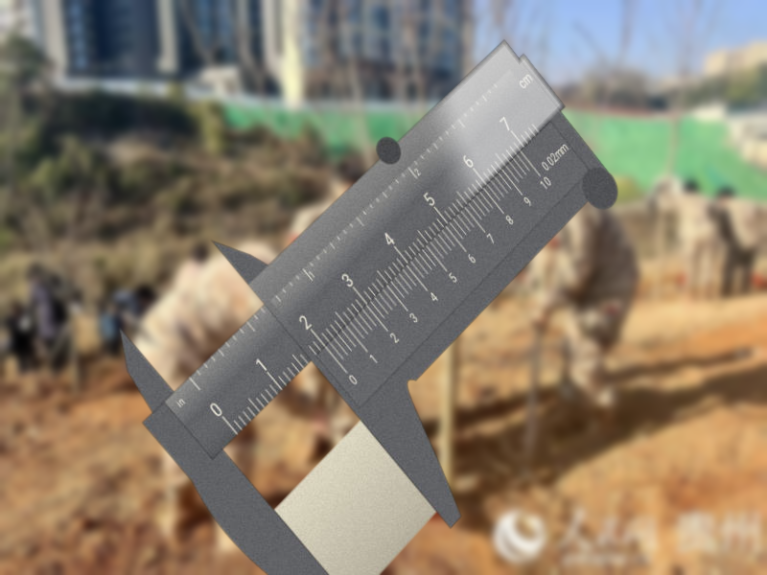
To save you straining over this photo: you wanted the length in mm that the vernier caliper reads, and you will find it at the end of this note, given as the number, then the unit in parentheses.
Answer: 20.0 (mm)
